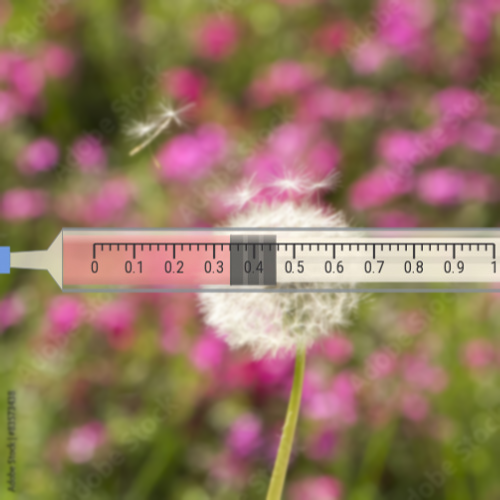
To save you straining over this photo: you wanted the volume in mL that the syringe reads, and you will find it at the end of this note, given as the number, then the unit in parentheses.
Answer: 0.34 (mL)
